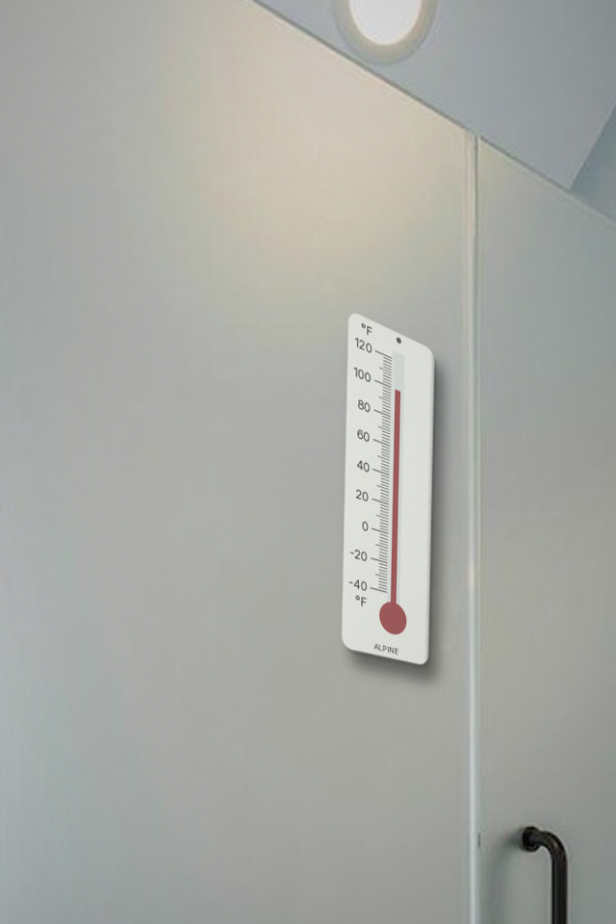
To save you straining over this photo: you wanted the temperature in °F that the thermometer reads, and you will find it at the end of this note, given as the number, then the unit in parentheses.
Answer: 100 (°F)
